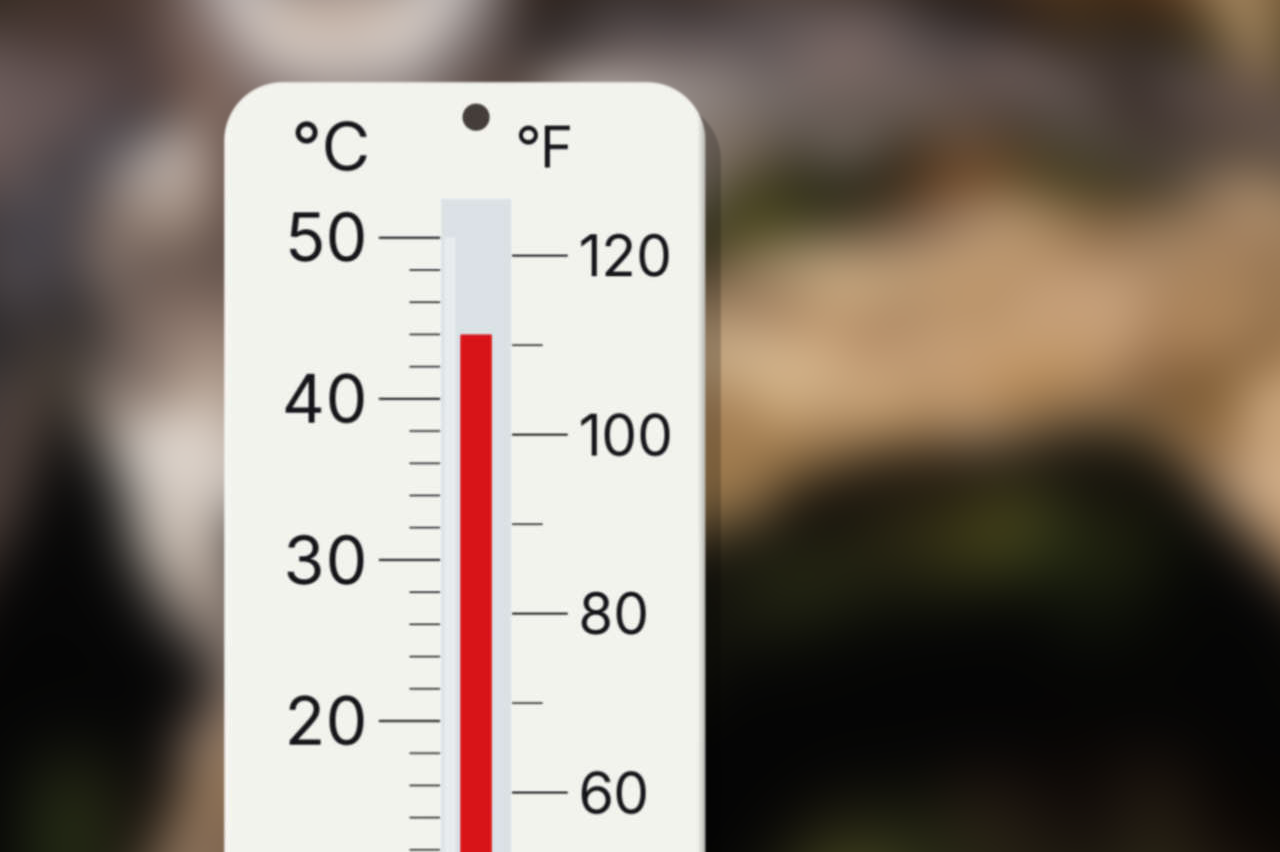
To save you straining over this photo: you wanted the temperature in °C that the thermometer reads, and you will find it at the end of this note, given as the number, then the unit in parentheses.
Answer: 44 (°C)
